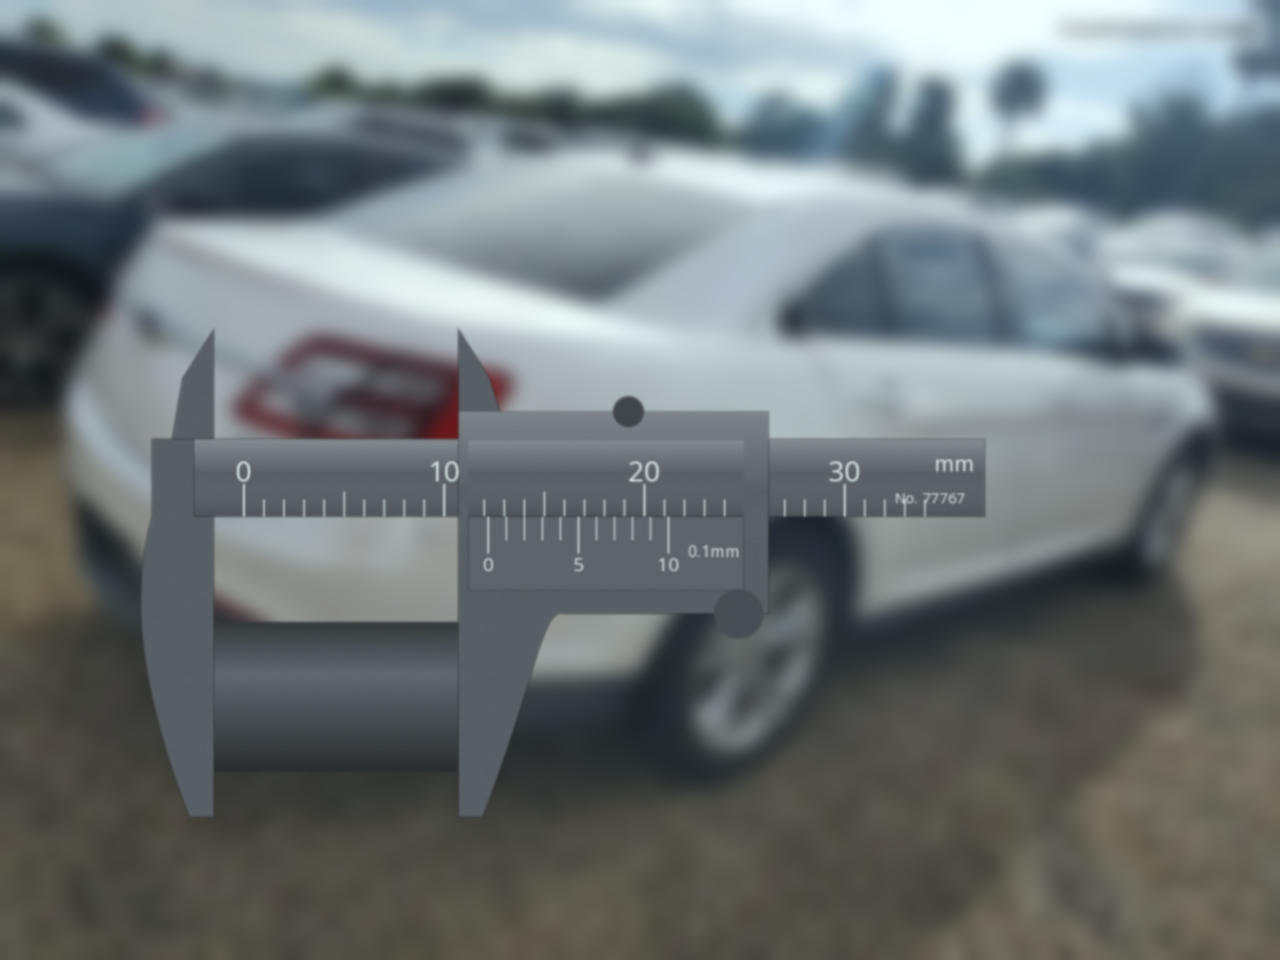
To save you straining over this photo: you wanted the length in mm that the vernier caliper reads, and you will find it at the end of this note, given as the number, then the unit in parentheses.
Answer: 12.2 (mm)
